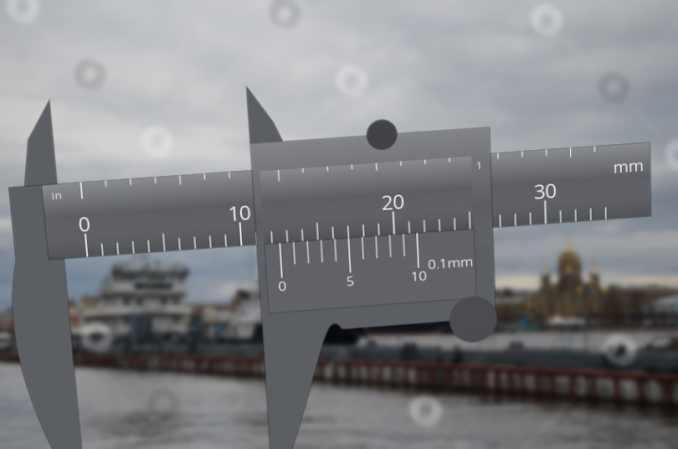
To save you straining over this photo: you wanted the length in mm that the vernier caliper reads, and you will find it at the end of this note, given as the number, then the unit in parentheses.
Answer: 12.5 (mm)
